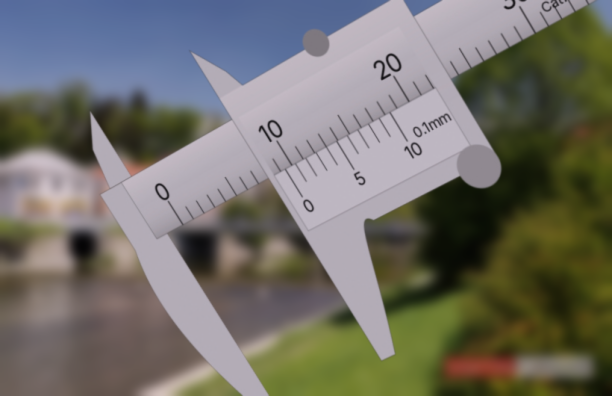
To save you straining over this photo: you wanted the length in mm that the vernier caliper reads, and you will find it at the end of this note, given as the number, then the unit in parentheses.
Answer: 9.4 (mm)
